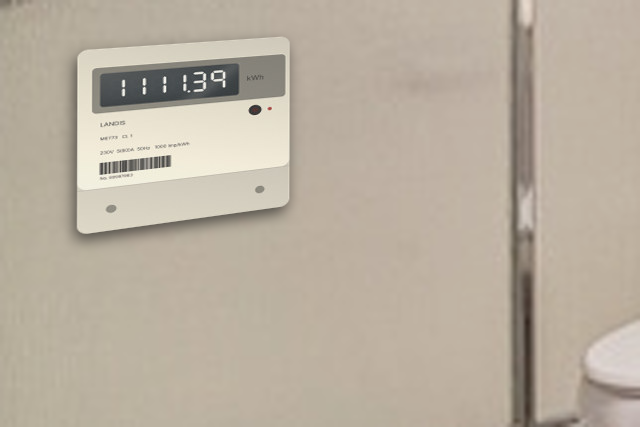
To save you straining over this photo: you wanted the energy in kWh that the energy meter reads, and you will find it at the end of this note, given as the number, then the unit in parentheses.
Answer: 1111.39 (kWh)
